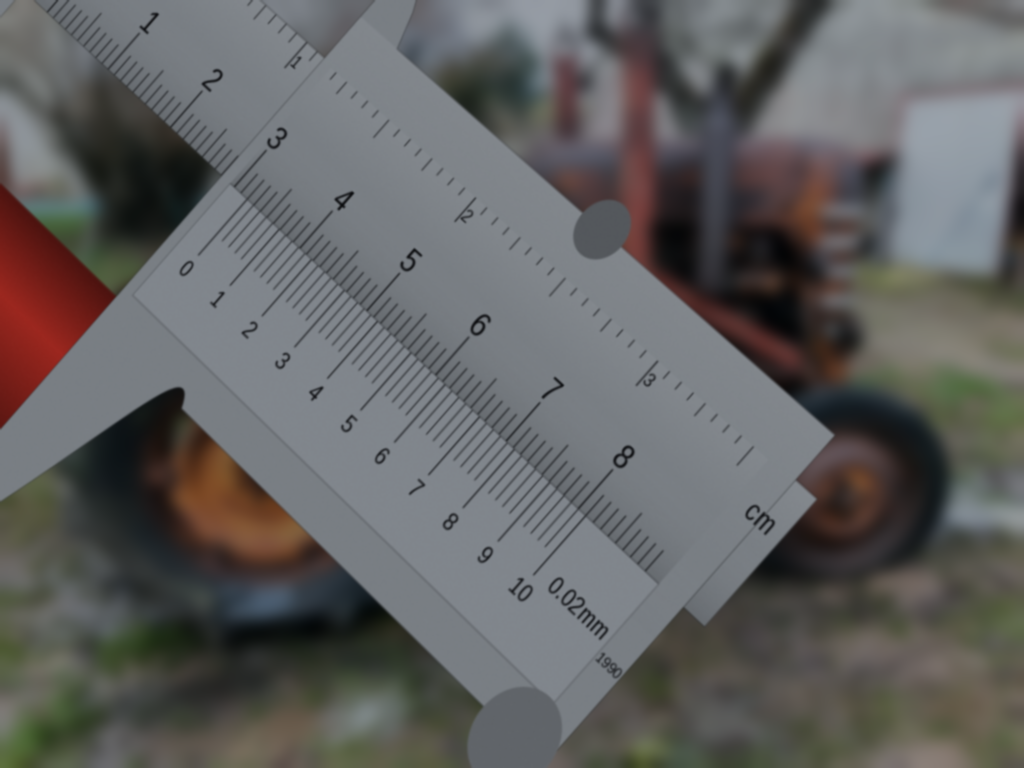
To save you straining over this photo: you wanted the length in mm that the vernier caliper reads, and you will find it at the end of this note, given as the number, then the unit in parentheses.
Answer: 32.0 (mm)
